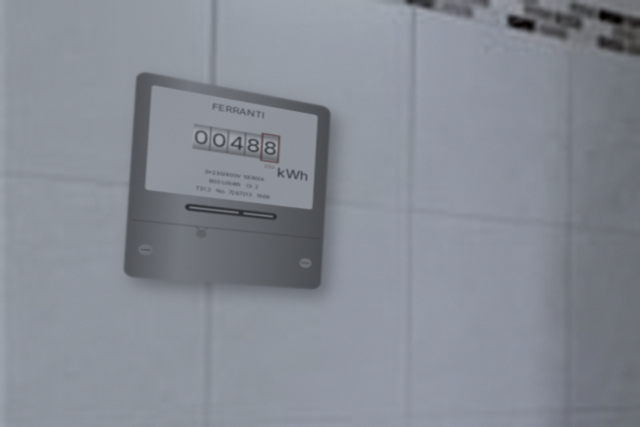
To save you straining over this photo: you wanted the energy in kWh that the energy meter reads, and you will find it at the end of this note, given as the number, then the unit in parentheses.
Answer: 48.8 (kWh)
